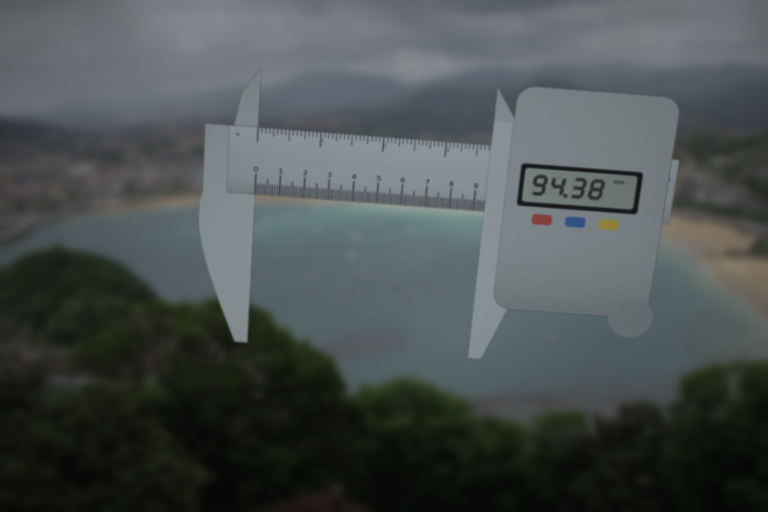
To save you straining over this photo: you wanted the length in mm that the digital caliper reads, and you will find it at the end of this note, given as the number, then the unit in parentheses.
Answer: 94.38 (mm)
